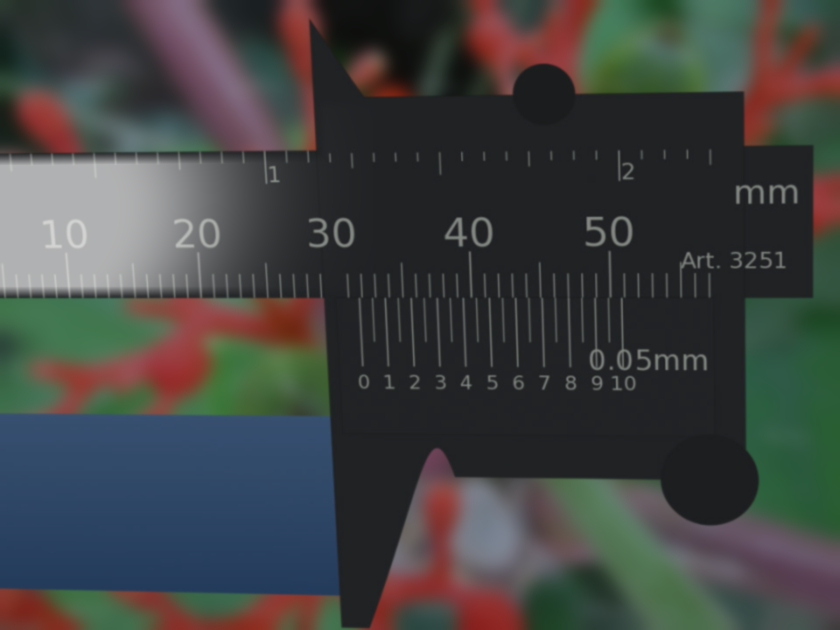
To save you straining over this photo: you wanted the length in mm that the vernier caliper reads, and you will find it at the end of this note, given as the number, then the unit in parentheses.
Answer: 31.8 (mm)
